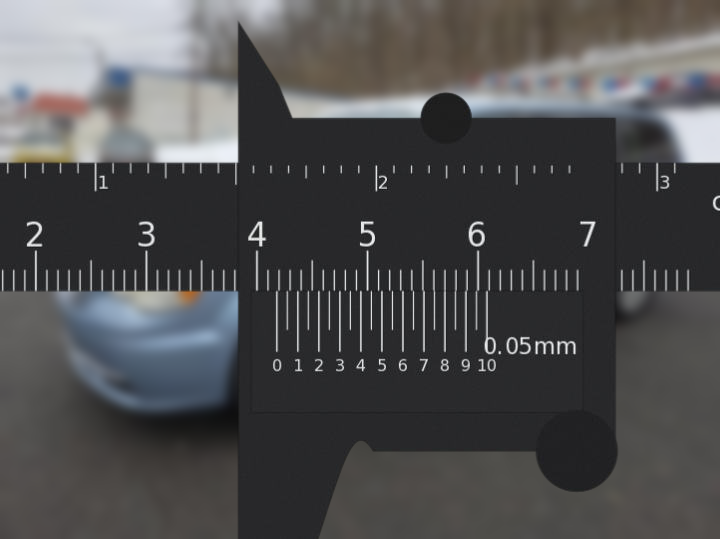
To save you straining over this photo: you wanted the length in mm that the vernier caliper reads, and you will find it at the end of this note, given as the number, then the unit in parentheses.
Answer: 41.8 (mm)
